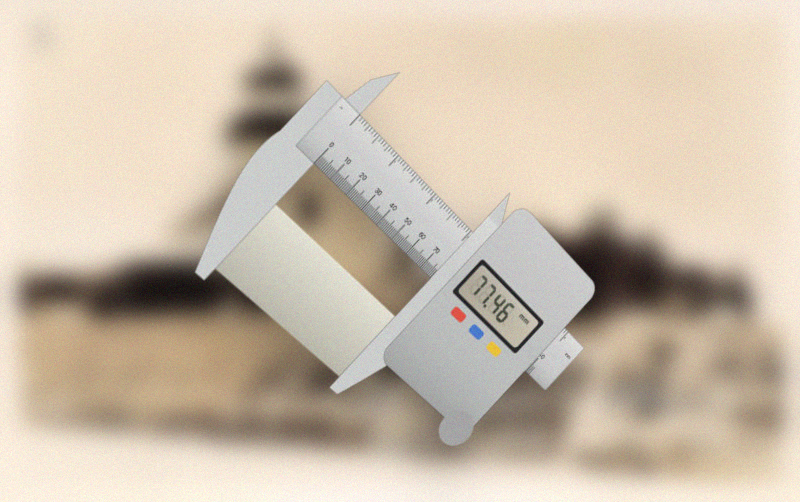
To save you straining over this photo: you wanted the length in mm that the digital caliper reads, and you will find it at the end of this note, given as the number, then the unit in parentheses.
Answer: 77.46 (mm)
